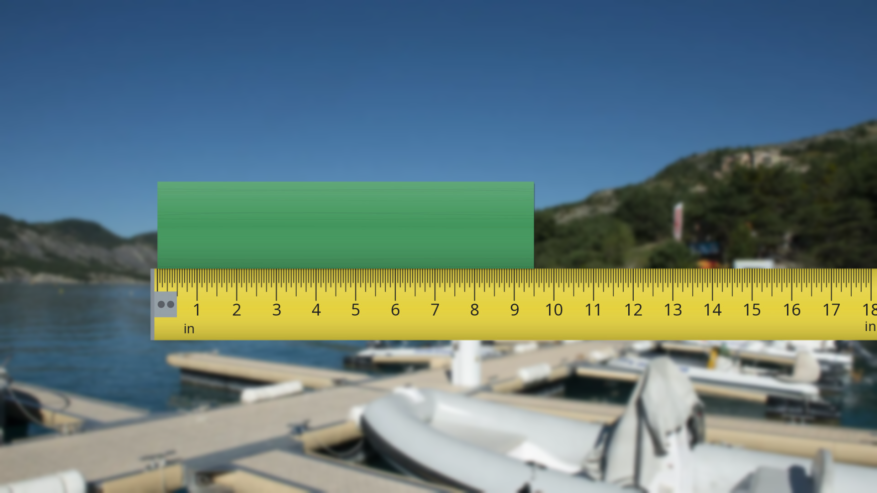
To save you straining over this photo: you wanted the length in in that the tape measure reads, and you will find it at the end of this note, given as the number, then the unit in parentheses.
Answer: 9.5 (in)
